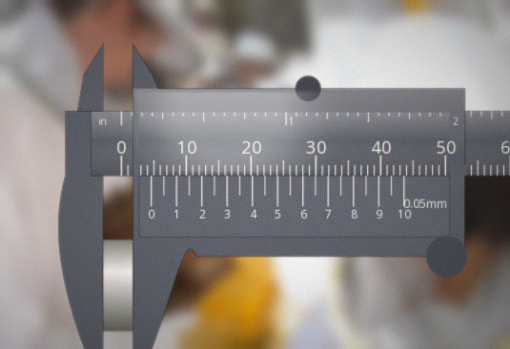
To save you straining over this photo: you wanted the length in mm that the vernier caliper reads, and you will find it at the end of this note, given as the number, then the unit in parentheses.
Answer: 4.6 (mm)
